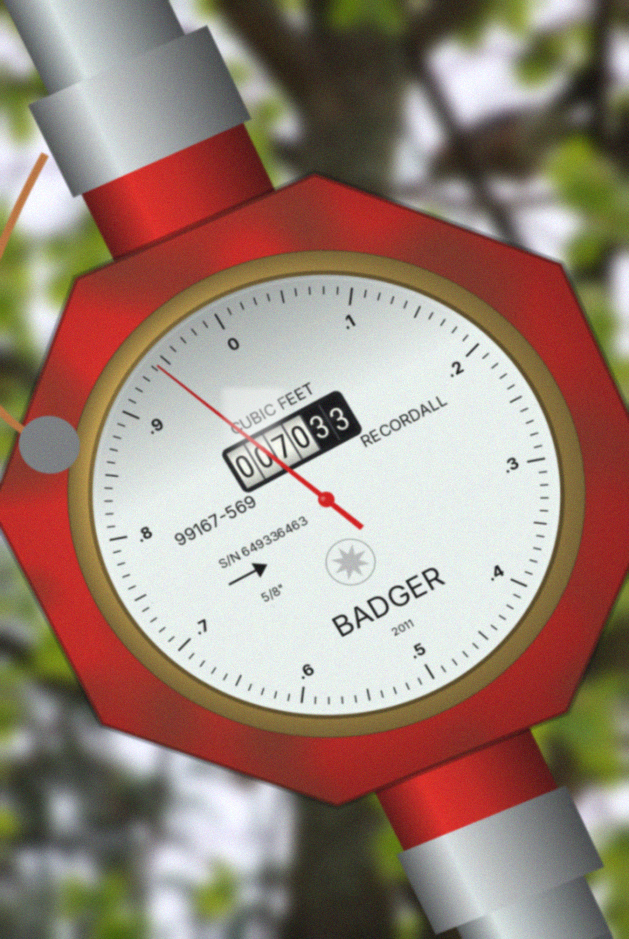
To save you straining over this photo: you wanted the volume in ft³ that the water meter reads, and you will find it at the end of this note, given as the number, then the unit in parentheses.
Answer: 7032.94 (ft³)
